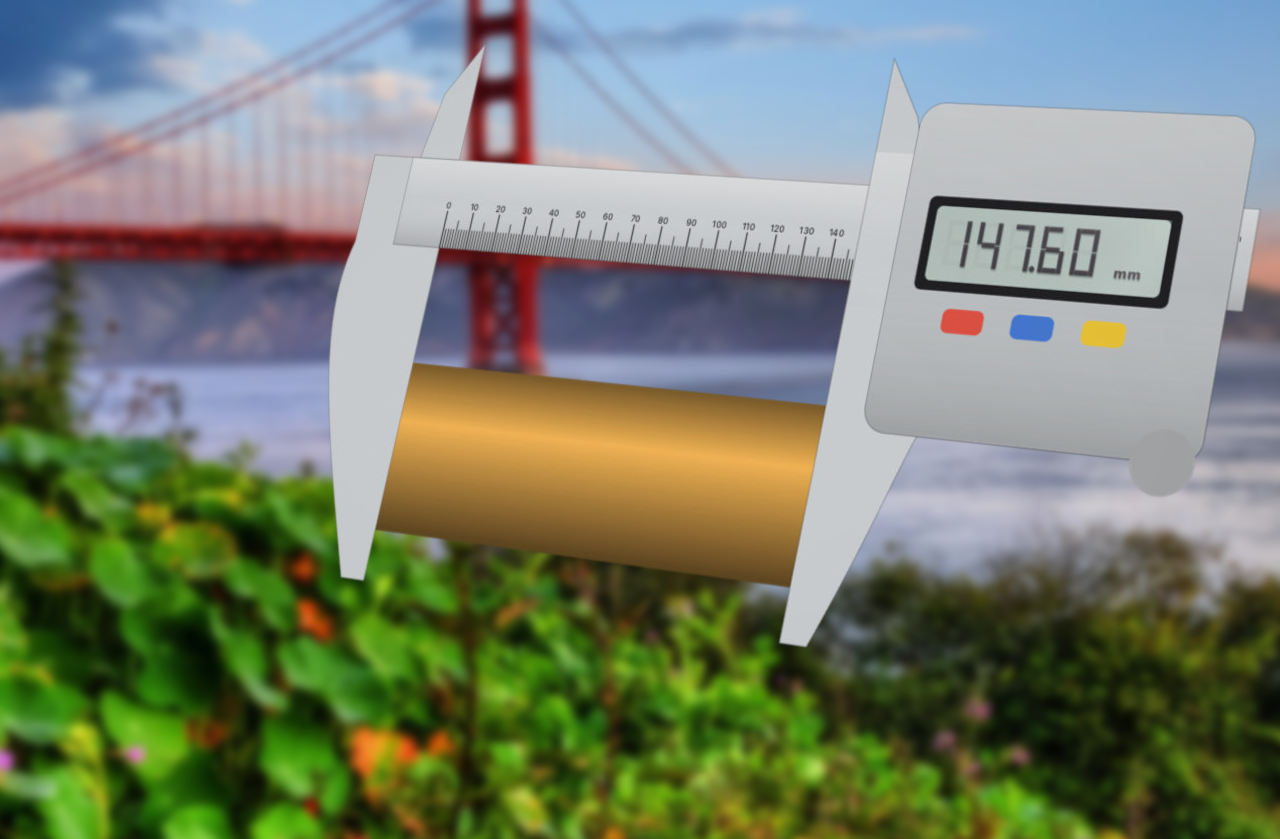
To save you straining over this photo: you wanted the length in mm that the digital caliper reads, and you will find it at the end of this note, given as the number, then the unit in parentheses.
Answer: 147.60 (mm)
